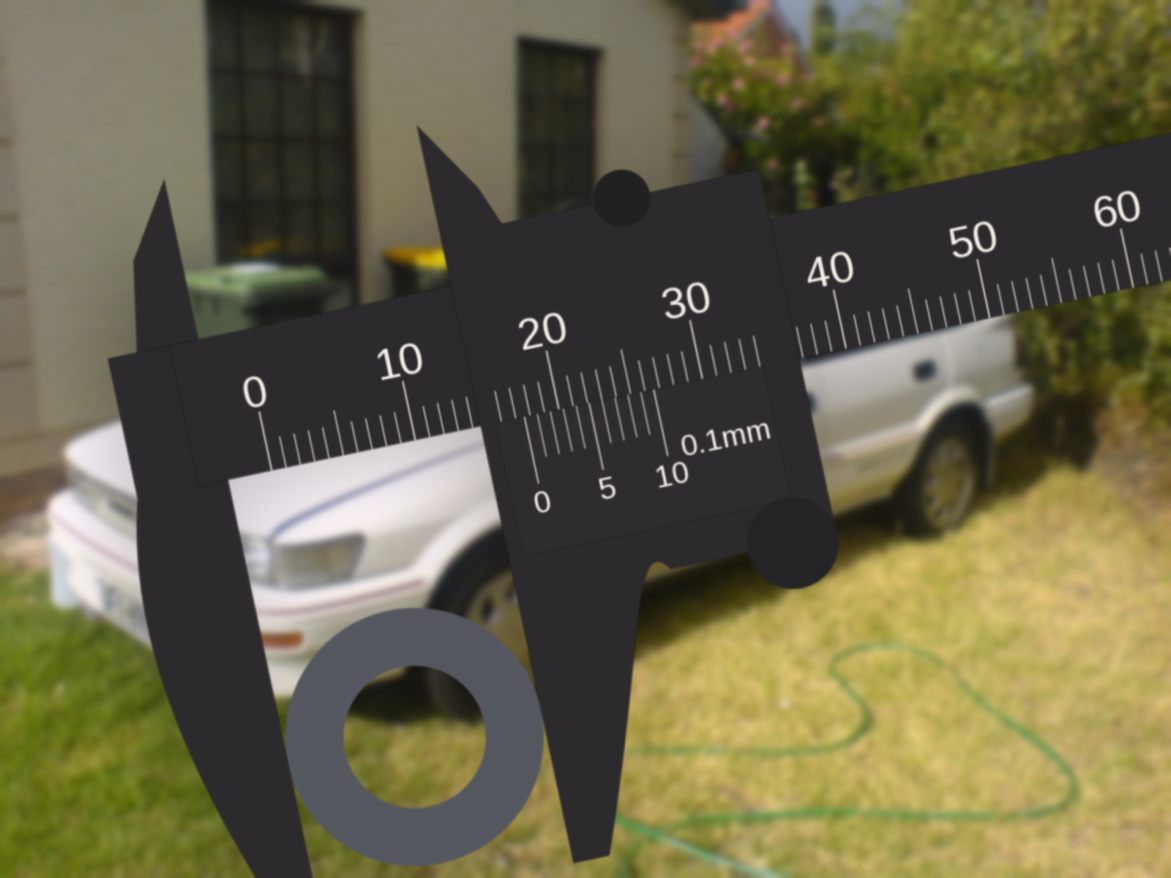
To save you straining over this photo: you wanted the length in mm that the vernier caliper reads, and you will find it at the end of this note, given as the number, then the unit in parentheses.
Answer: 17.6 (mm)
